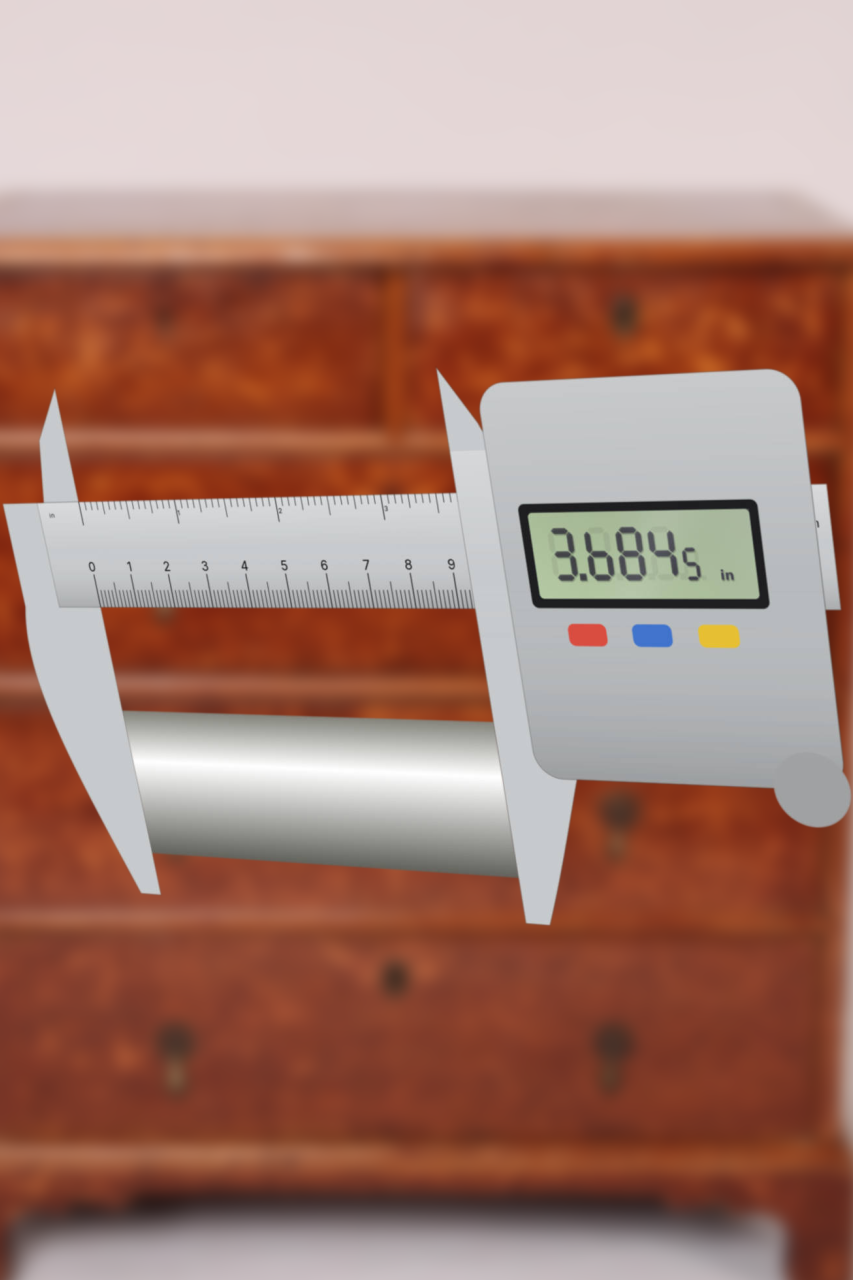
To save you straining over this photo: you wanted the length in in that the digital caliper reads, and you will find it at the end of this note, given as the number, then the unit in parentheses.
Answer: 3.6845 (in)
